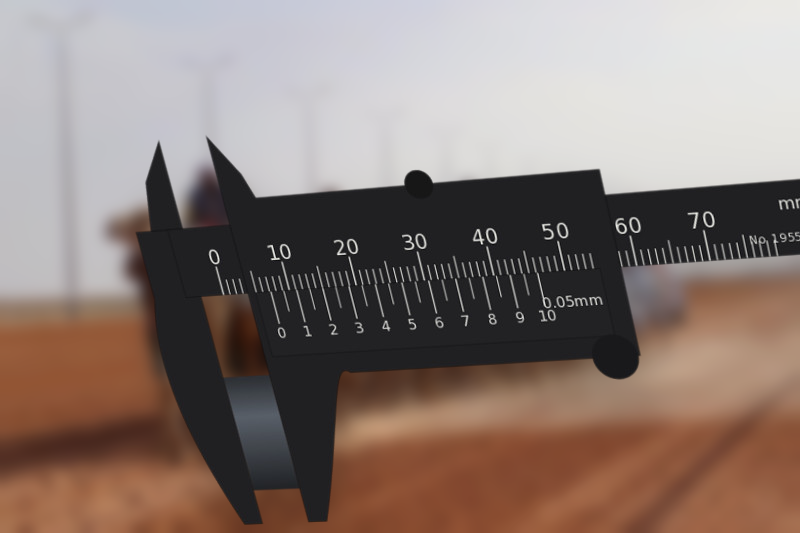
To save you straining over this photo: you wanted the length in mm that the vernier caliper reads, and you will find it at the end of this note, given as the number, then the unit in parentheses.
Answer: 7.2 (mm)
